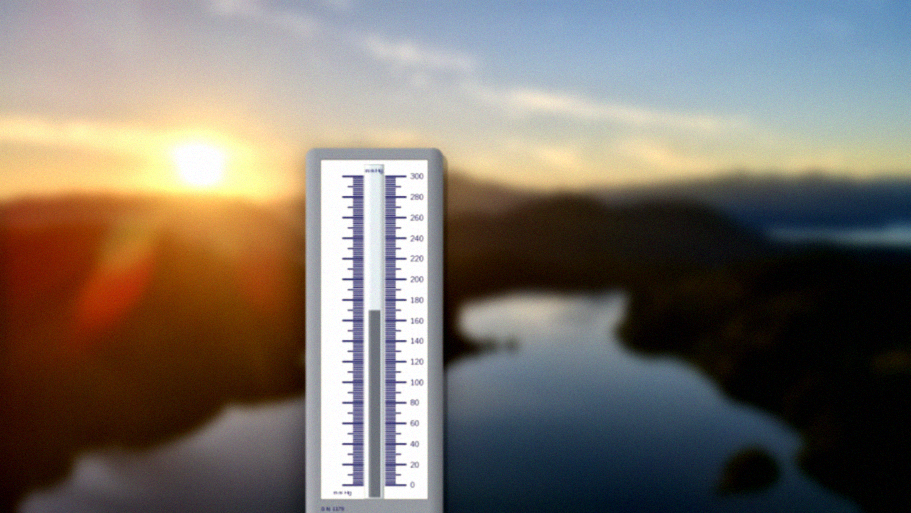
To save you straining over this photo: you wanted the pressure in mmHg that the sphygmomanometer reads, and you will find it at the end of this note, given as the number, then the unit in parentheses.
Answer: 170 (mmHg)
